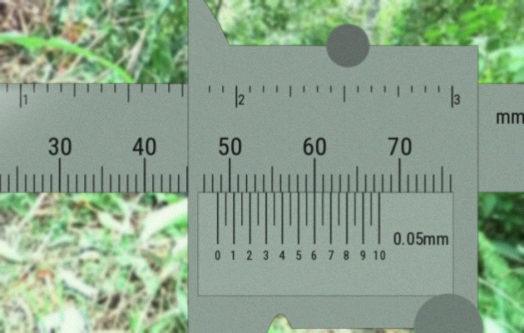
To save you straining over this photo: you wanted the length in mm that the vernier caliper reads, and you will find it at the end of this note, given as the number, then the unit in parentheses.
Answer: 48.6 (mm)
